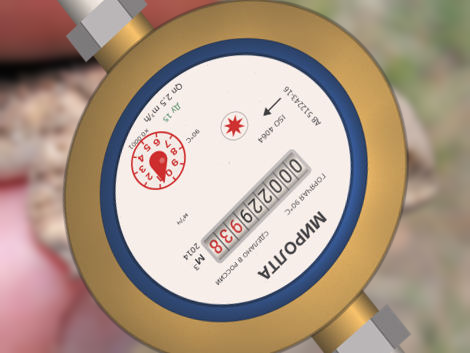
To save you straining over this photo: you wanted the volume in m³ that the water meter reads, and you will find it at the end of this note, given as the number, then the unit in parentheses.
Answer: 229.9380 (m³)
